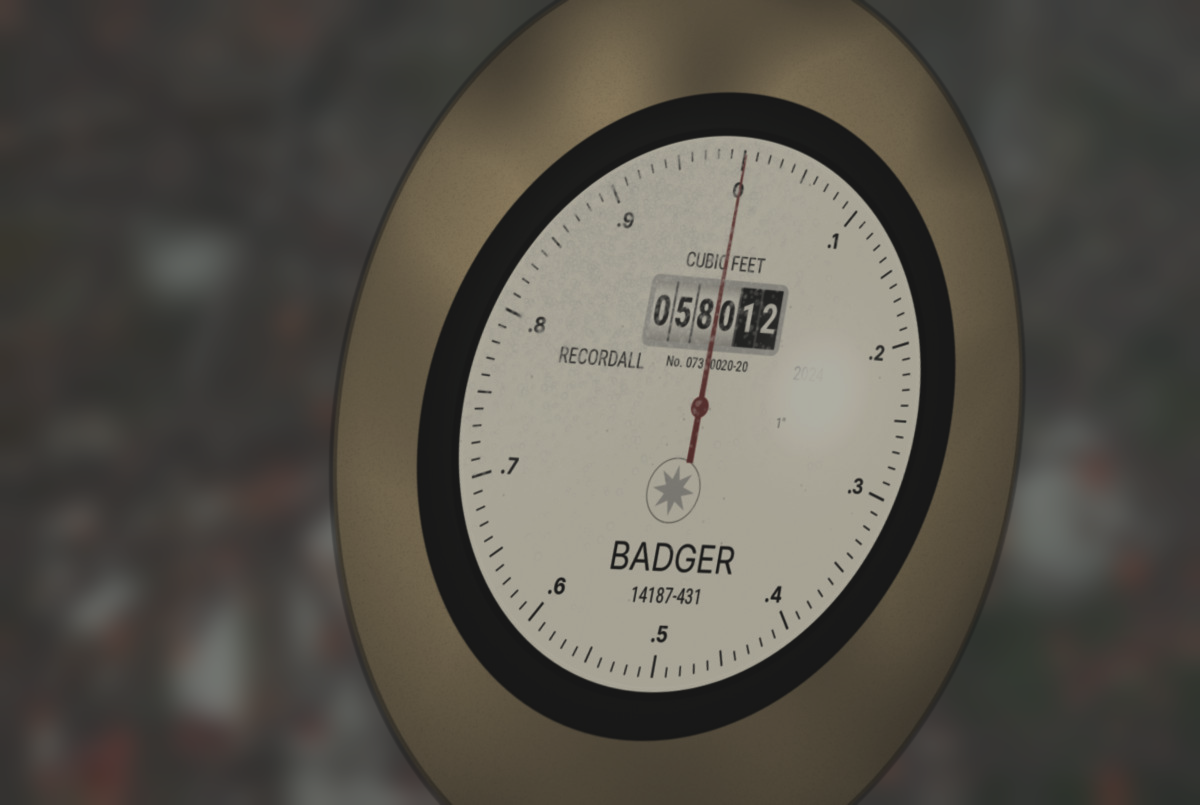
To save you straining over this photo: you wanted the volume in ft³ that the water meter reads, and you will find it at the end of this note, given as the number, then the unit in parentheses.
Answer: 58012.00 (ft³)
